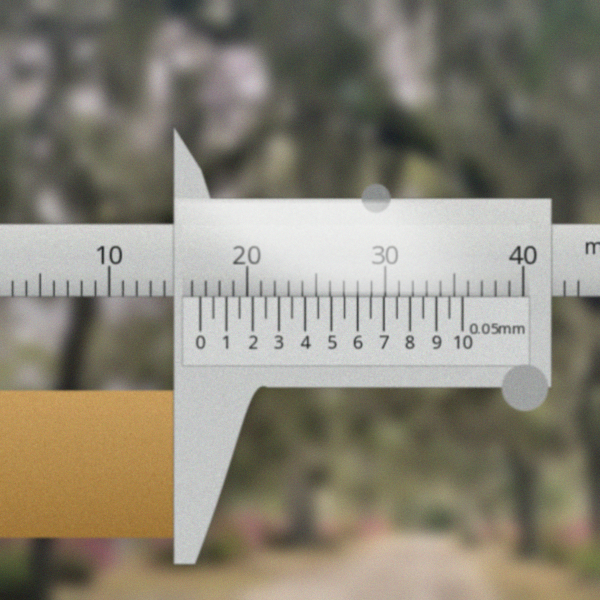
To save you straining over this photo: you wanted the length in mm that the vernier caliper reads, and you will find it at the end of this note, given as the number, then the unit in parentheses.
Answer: 16.6 (mm)
